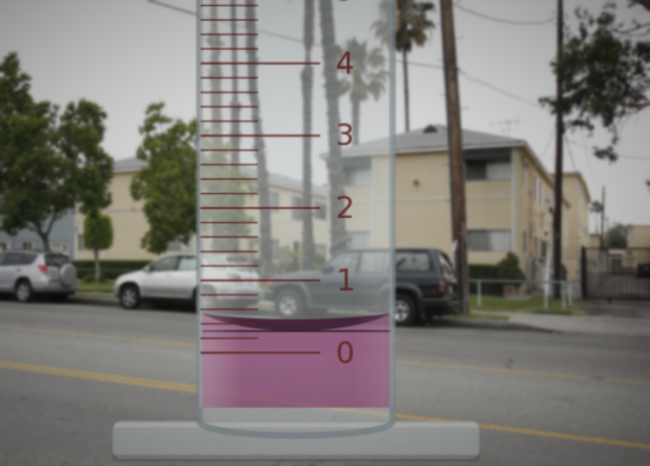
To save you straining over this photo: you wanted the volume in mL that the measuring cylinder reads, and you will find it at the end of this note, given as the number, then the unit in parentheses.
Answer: 0.3 (mL)
